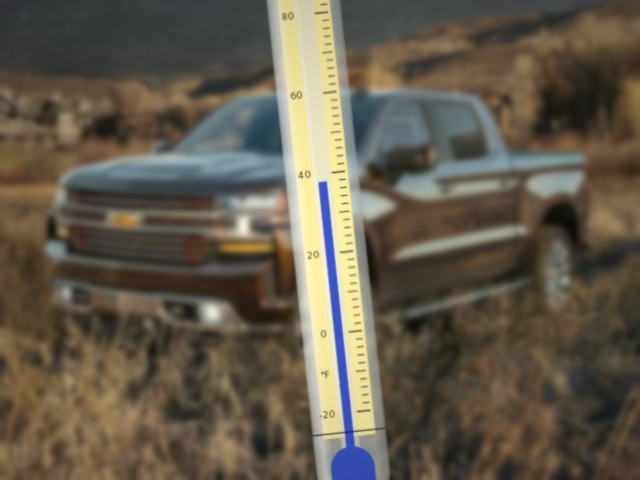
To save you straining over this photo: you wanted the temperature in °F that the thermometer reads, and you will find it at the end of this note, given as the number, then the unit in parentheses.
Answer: 38 (°F)
